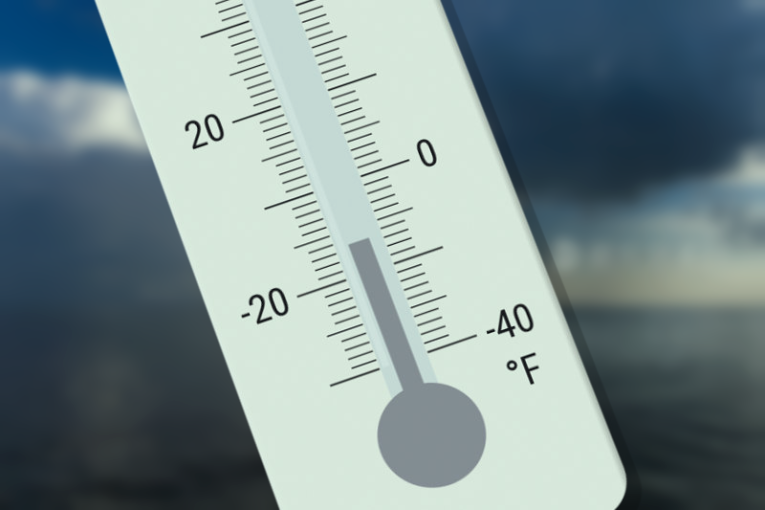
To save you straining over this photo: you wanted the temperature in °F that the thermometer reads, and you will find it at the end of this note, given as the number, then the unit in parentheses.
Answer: -13 (°F)
